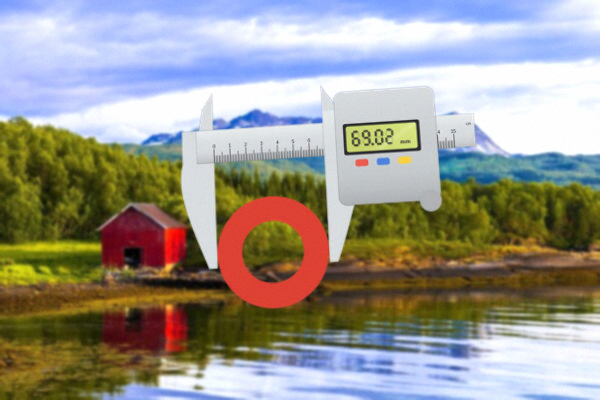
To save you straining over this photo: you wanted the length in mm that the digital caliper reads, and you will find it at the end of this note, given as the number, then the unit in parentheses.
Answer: 69.02 (mm)
